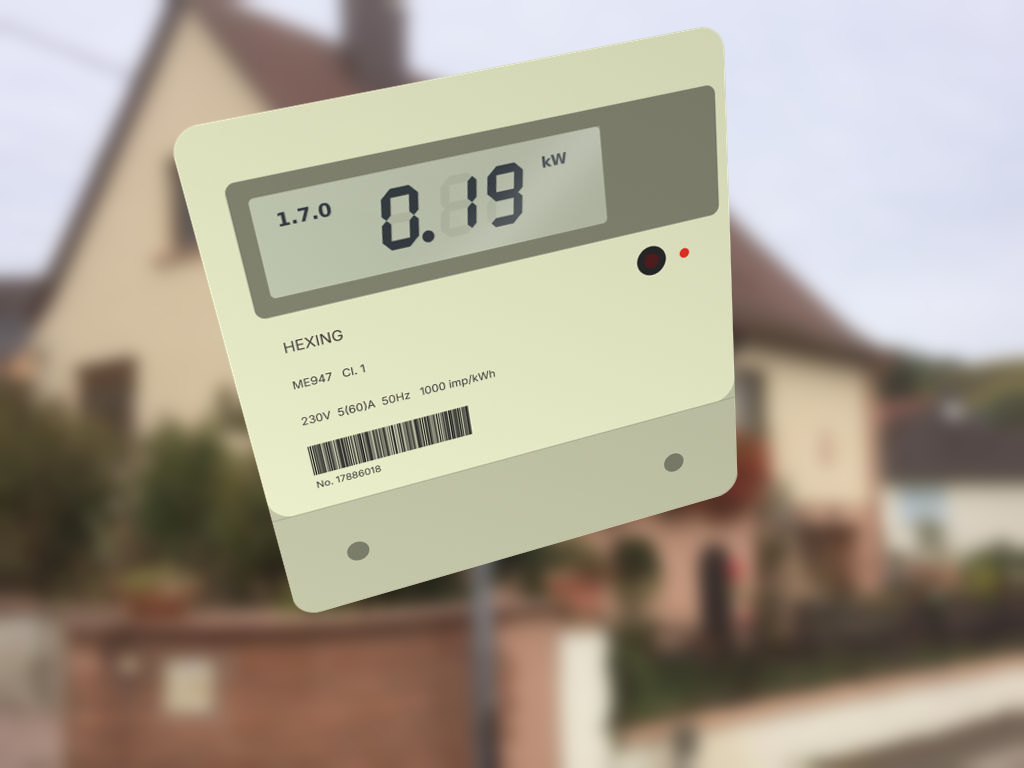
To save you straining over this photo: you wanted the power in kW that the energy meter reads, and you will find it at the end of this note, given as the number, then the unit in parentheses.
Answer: 0.19 (kW)
